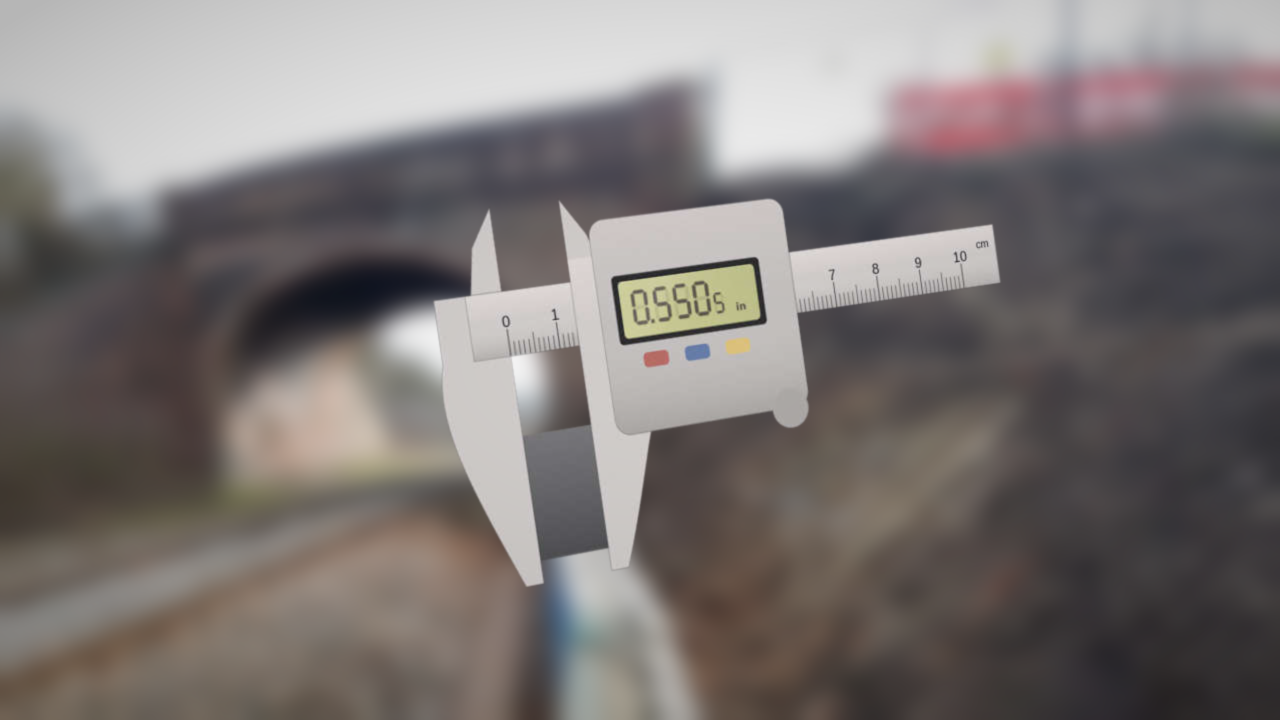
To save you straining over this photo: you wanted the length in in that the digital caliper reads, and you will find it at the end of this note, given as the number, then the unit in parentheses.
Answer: 0.5505 (in)
